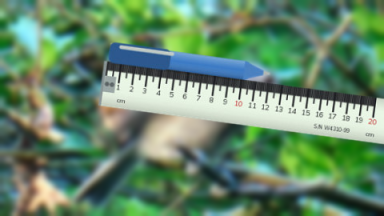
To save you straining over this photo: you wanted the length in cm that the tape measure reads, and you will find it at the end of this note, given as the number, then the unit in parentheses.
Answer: 12 (cm)
